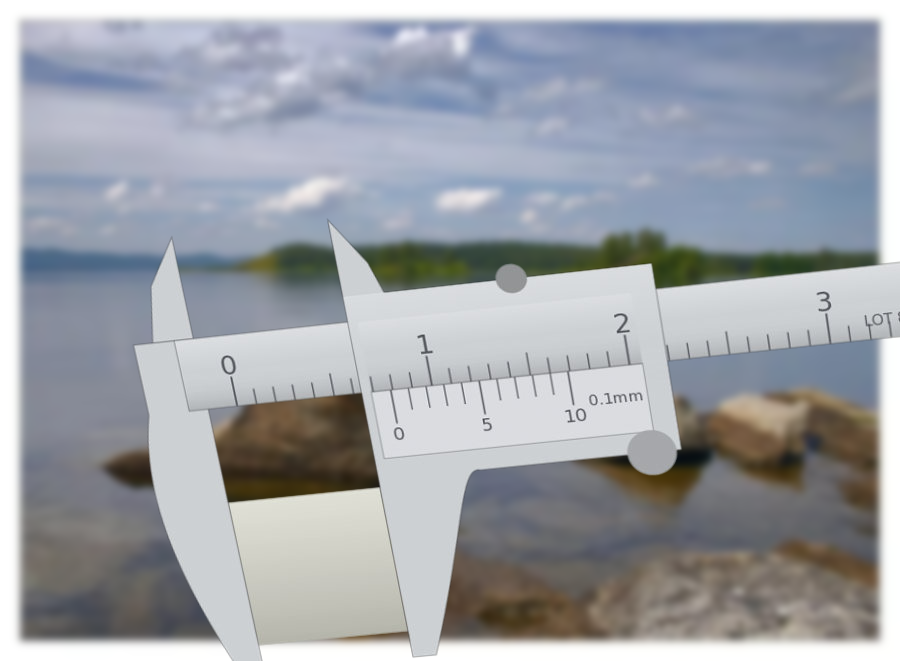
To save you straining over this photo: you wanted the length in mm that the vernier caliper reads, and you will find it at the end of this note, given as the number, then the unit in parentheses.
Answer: 7.9 (mm)
